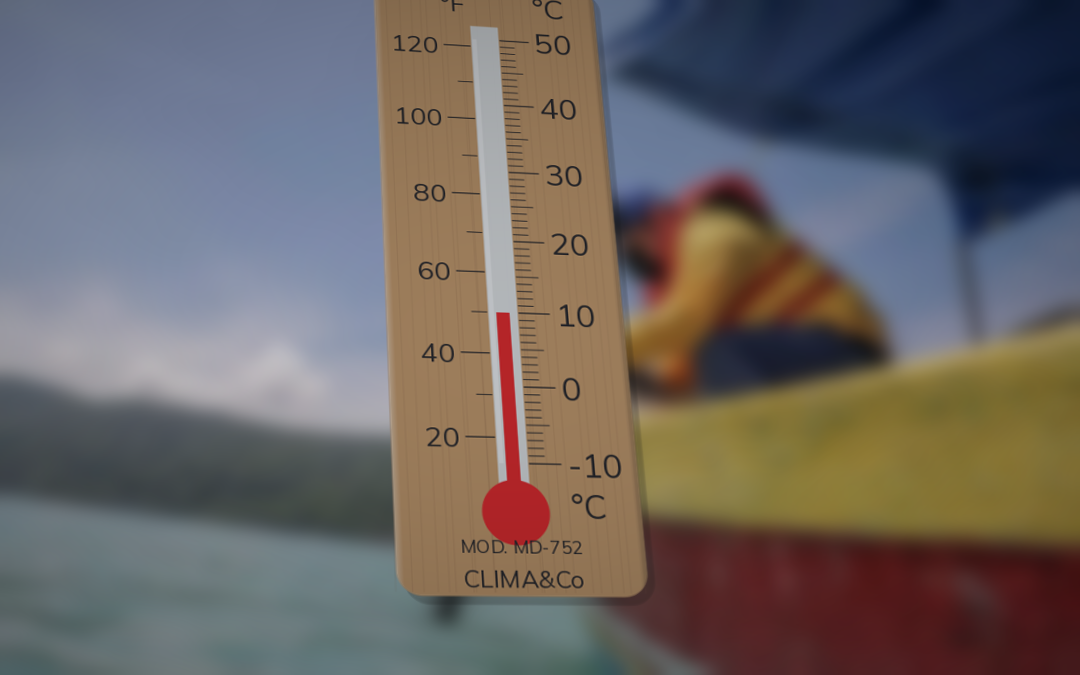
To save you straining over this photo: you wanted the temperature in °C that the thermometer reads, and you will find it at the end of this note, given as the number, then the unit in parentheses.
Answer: 10 (°C)
